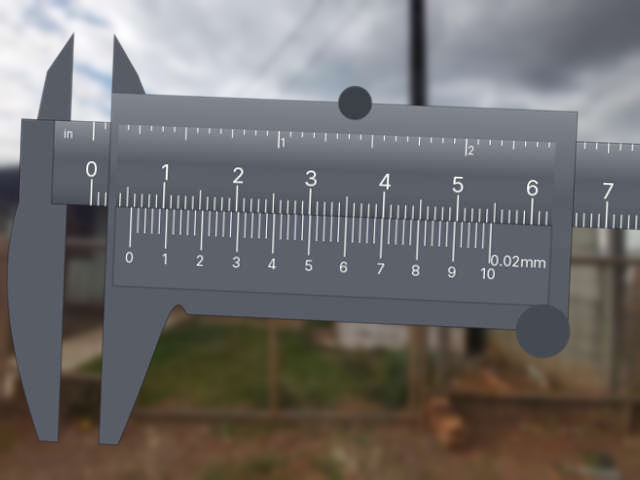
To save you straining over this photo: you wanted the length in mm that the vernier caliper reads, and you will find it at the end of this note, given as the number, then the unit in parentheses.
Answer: 5.6 (mm)
